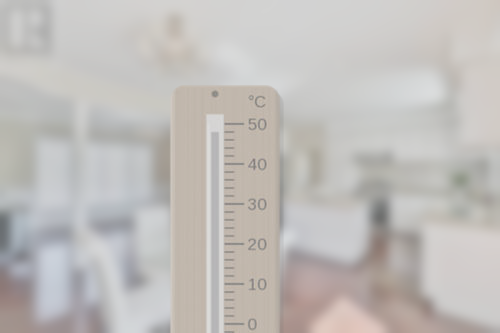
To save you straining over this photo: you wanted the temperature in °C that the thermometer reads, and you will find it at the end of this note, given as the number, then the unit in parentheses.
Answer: 48 (°C)
